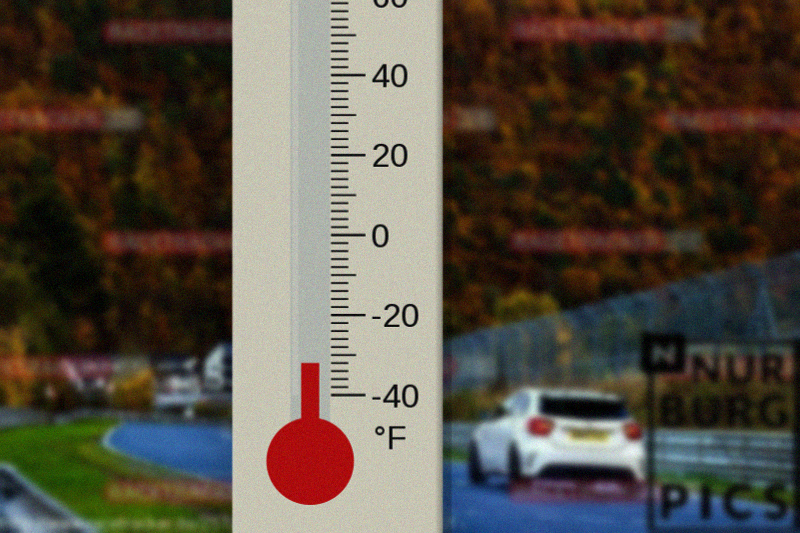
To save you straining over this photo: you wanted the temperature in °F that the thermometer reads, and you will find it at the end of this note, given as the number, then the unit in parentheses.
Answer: -32 (°F)
